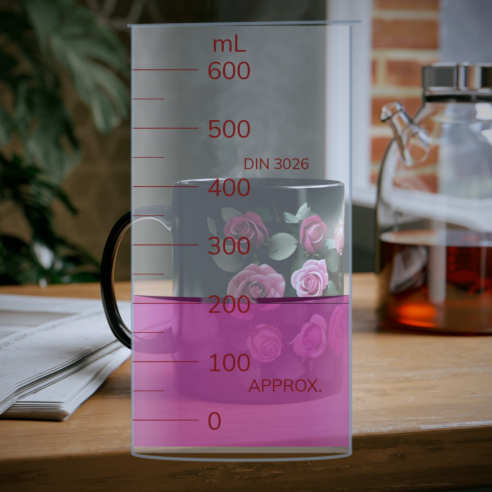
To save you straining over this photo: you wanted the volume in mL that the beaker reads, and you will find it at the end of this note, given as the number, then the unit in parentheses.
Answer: 200 (mL)
